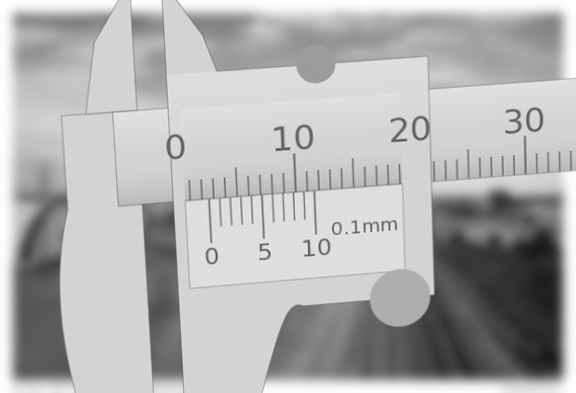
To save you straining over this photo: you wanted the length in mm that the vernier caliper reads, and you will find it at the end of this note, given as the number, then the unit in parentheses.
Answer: 2.6 (mm)
